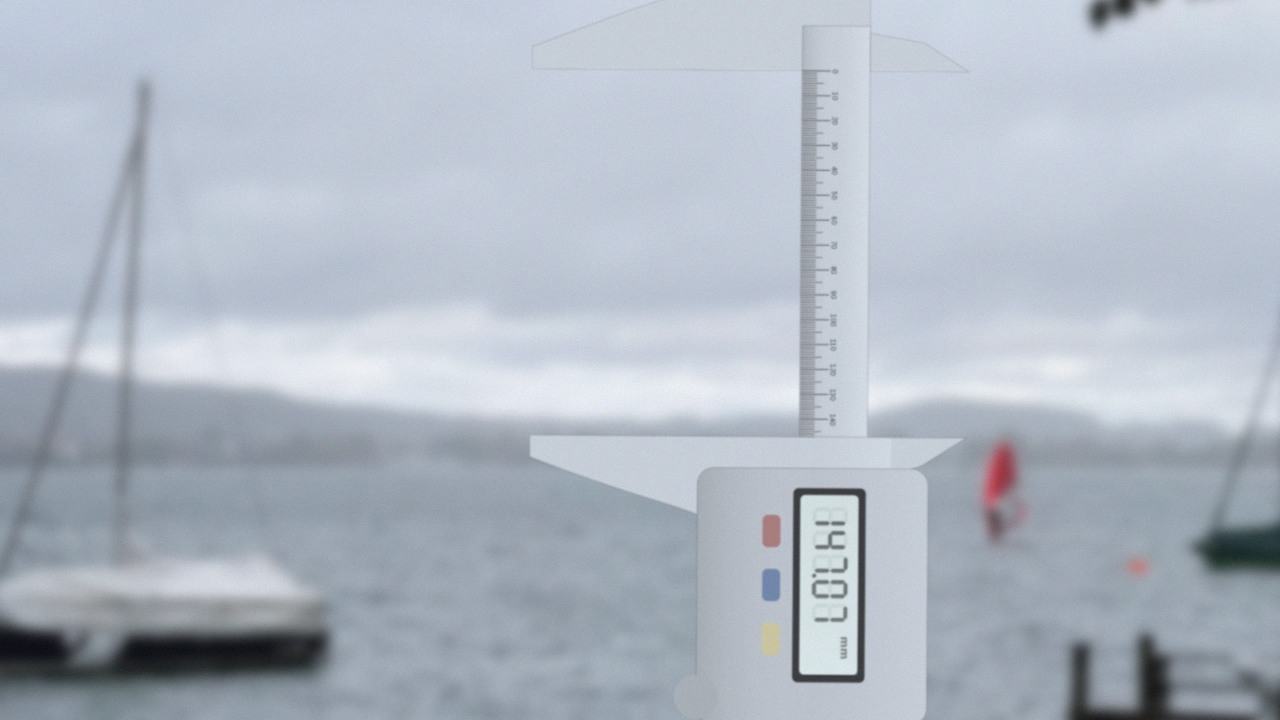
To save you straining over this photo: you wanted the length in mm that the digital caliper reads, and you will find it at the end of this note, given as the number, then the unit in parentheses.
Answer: 147.07 (mm)
